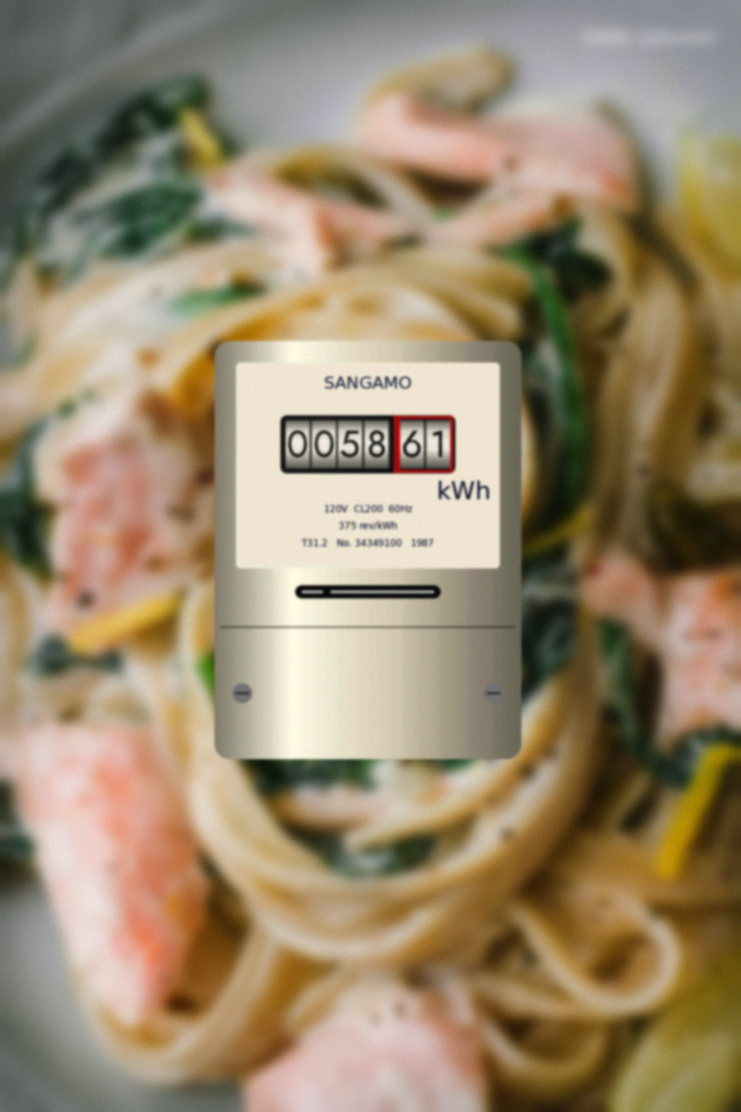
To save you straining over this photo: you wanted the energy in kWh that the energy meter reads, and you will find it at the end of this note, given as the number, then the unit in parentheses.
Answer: 58.61 (kWh)
